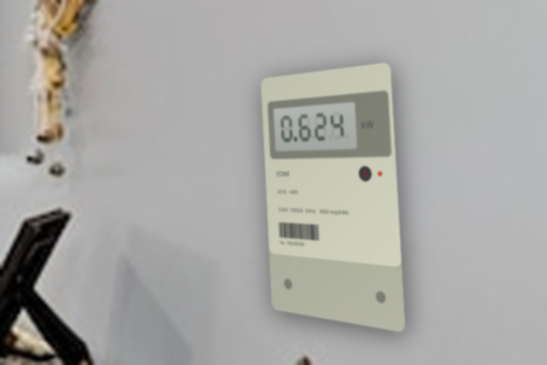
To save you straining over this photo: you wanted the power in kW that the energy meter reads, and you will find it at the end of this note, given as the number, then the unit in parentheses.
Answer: 0.624 (kW)
